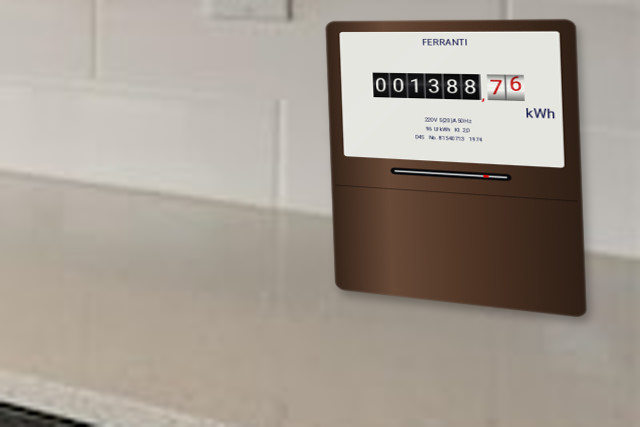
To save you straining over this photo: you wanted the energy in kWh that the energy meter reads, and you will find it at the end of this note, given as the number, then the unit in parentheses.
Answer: 1388.76 (kWh)
